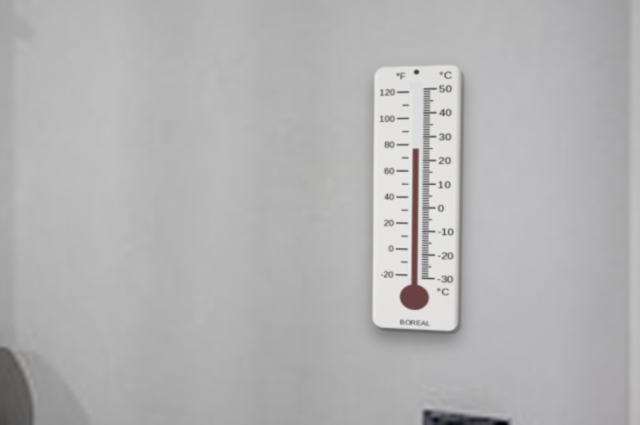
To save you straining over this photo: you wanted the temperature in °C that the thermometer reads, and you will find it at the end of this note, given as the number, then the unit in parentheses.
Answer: 25 (°C)
